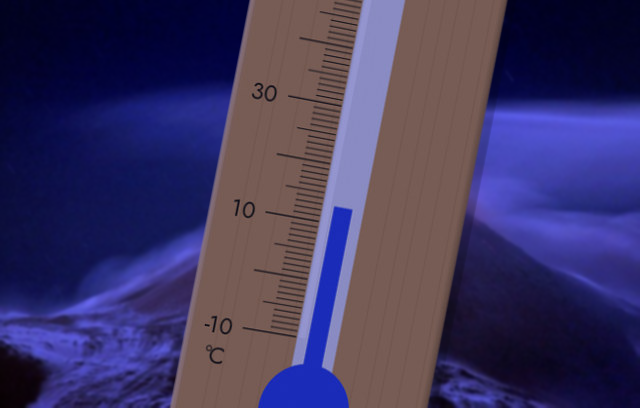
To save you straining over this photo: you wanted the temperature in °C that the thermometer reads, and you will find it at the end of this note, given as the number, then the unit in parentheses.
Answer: 13 (°C)
